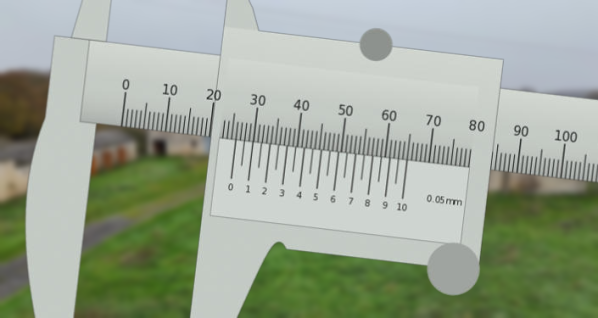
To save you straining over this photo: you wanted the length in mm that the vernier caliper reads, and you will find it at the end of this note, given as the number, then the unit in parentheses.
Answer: 26.0 (mm)
